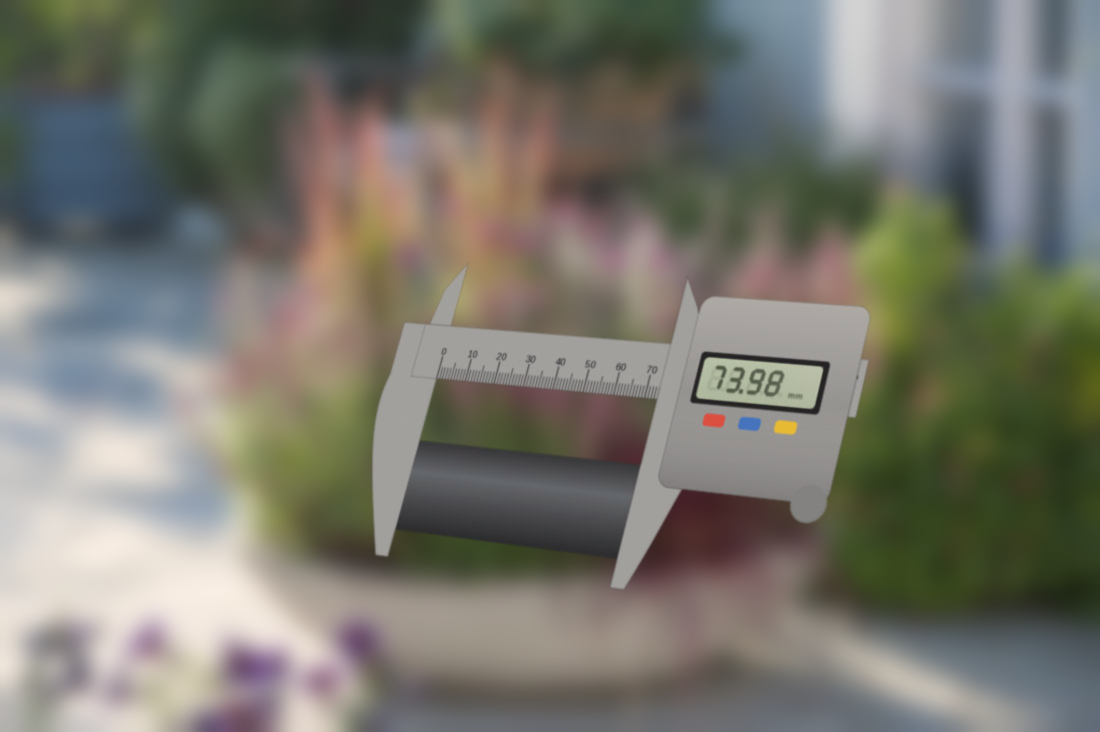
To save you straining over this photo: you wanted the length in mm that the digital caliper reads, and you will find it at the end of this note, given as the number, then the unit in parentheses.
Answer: 73.98 (mm)
